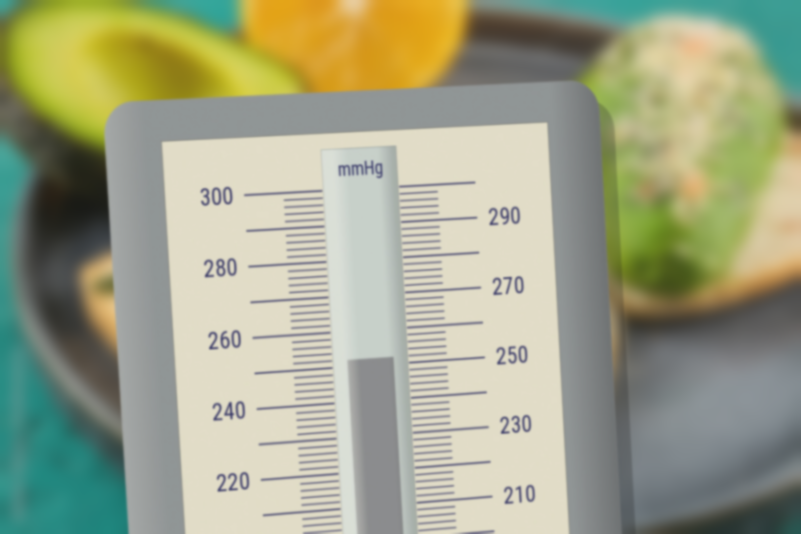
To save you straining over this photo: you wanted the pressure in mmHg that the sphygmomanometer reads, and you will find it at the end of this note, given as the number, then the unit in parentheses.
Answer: 252 (mmHg)
